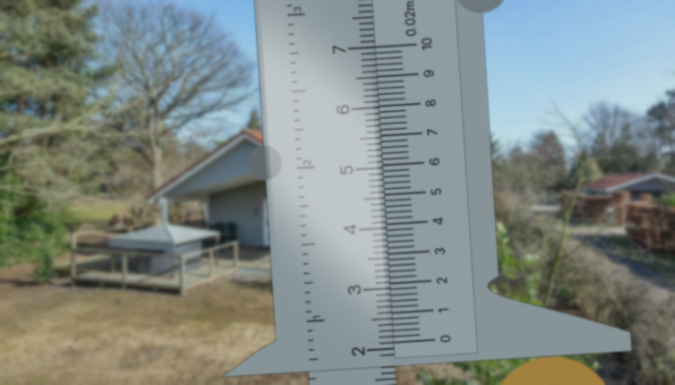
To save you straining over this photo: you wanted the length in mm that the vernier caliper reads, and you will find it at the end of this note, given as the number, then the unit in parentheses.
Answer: 21.0 (mm)
